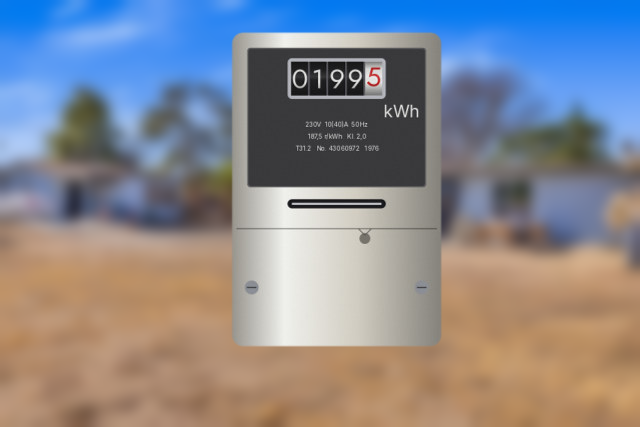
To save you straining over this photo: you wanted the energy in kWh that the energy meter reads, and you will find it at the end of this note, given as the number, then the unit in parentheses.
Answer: 199.5 (kWh)
